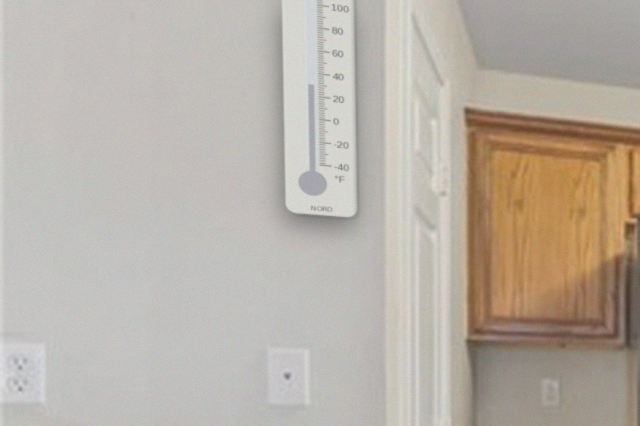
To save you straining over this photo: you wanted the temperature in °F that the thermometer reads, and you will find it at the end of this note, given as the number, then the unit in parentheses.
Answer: 30 (°F)
